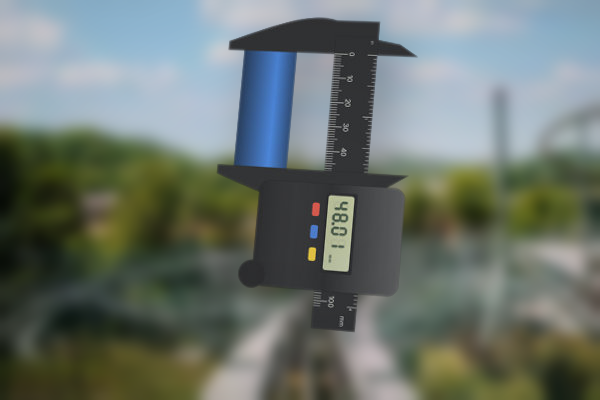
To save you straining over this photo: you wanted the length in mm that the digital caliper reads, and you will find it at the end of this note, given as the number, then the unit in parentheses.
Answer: 48.01 (mm)
